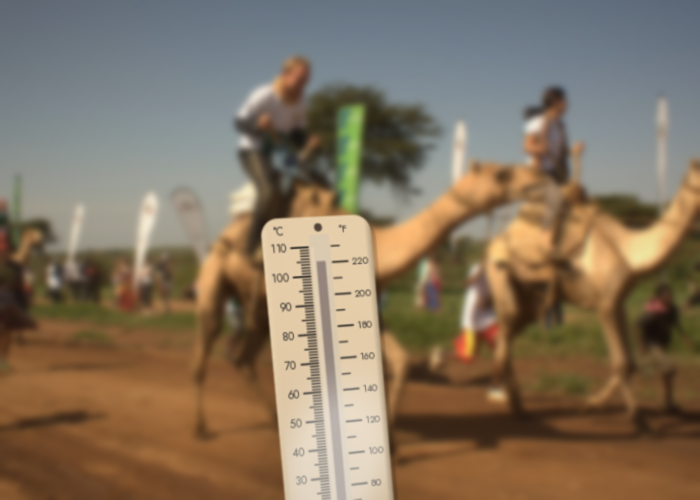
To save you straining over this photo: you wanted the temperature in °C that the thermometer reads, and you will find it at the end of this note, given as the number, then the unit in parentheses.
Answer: 105 (°C)
